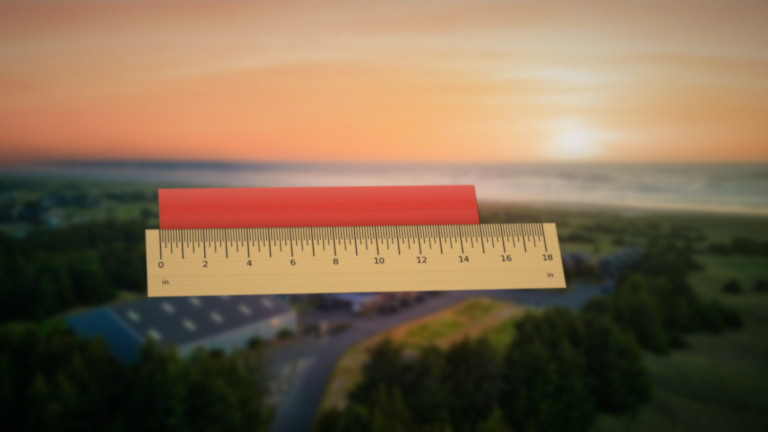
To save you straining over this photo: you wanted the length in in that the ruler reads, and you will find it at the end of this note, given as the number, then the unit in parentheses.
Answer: 15 (in)
